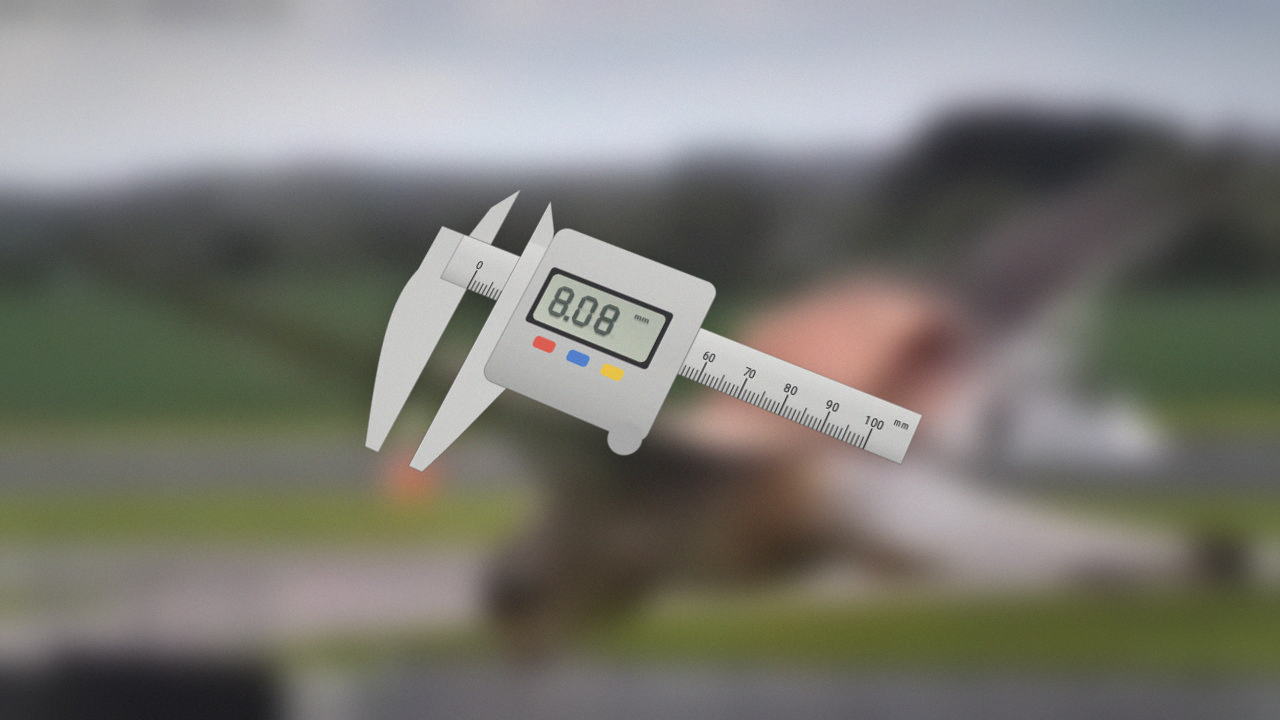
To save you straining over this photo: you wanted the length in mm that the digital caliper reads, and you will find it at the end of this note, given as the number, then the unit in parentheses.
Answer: 8.08 (mm)
